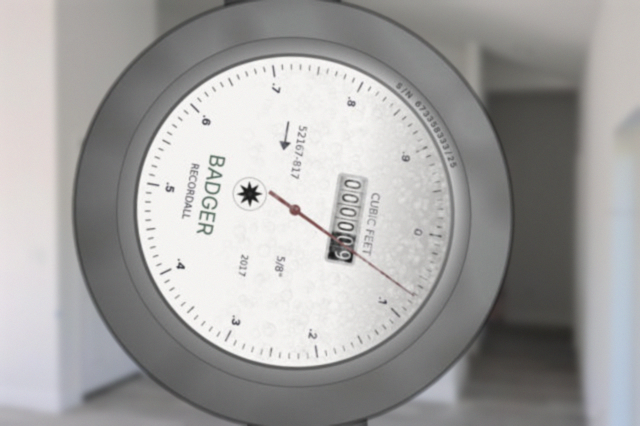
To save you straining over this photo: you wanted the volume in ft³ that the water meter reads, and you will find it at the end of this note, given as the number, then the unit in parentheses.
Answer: 9.07 (ft³)
